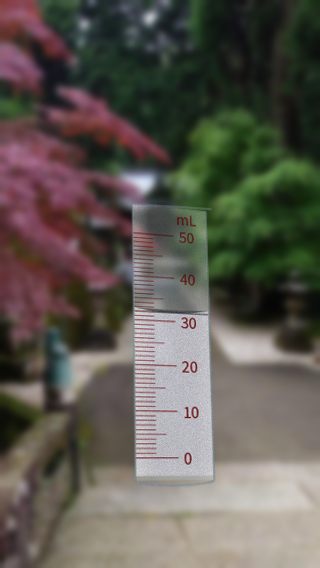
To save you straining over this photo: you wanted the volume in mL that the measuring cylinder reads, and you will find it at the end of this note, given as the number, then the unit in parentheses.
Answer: 32 (mL)
